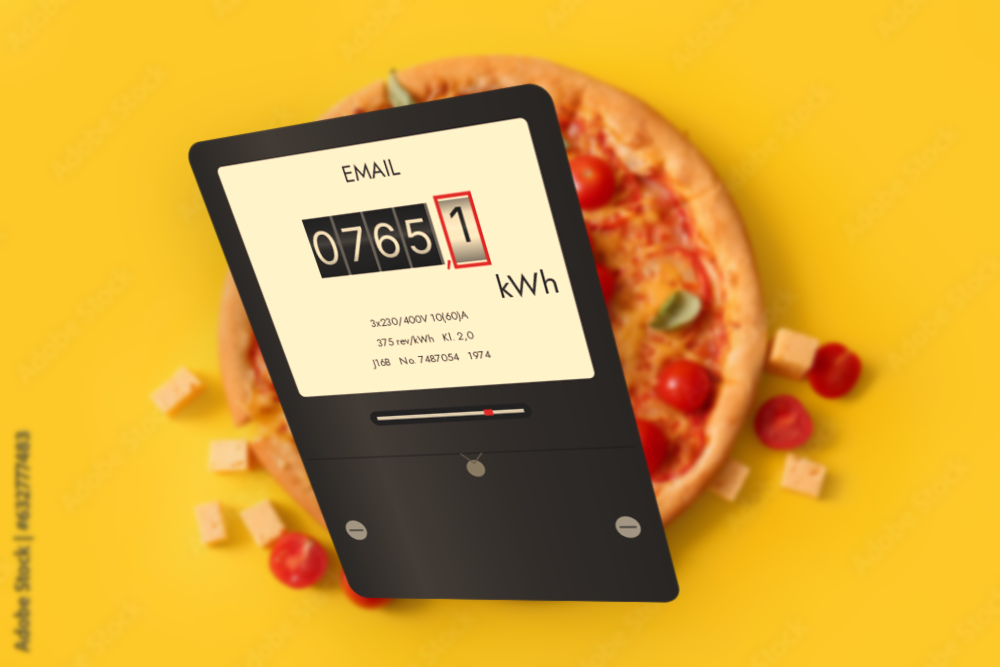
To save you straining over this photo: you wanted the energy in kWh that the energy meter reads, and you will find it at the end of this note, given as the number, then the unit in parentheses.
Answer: 765.1 (kWh)
